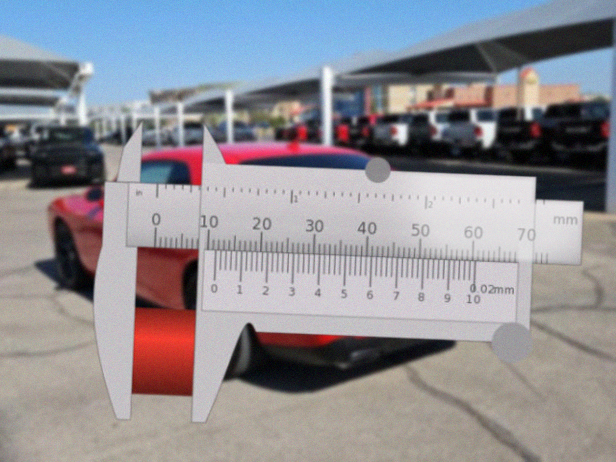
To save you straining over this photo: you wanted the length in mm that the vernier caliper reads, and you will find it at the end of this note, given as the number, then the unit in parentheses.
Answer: 11.5 (mm)
